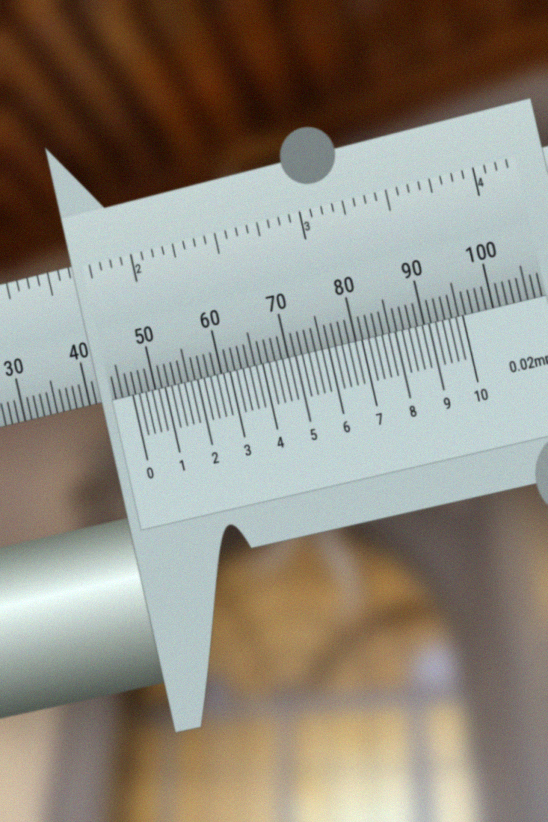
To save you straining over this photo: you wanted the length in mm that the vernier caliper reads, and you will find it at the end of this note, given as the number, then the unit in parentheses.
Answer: 46.6 (mm)
